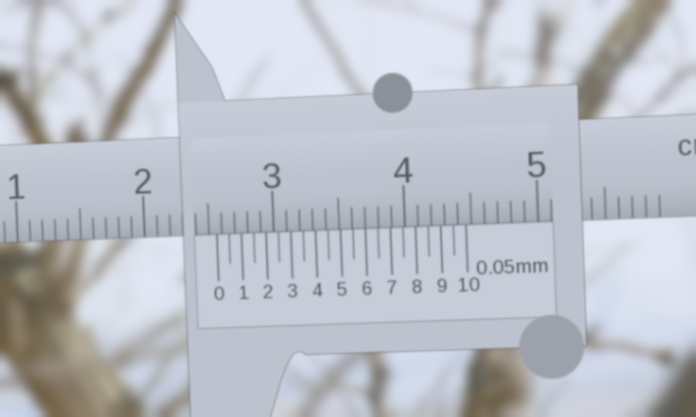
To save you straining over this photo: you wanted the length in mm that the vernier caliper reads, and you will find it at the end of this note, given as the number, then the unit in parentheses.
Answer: 25.6 (mm)
